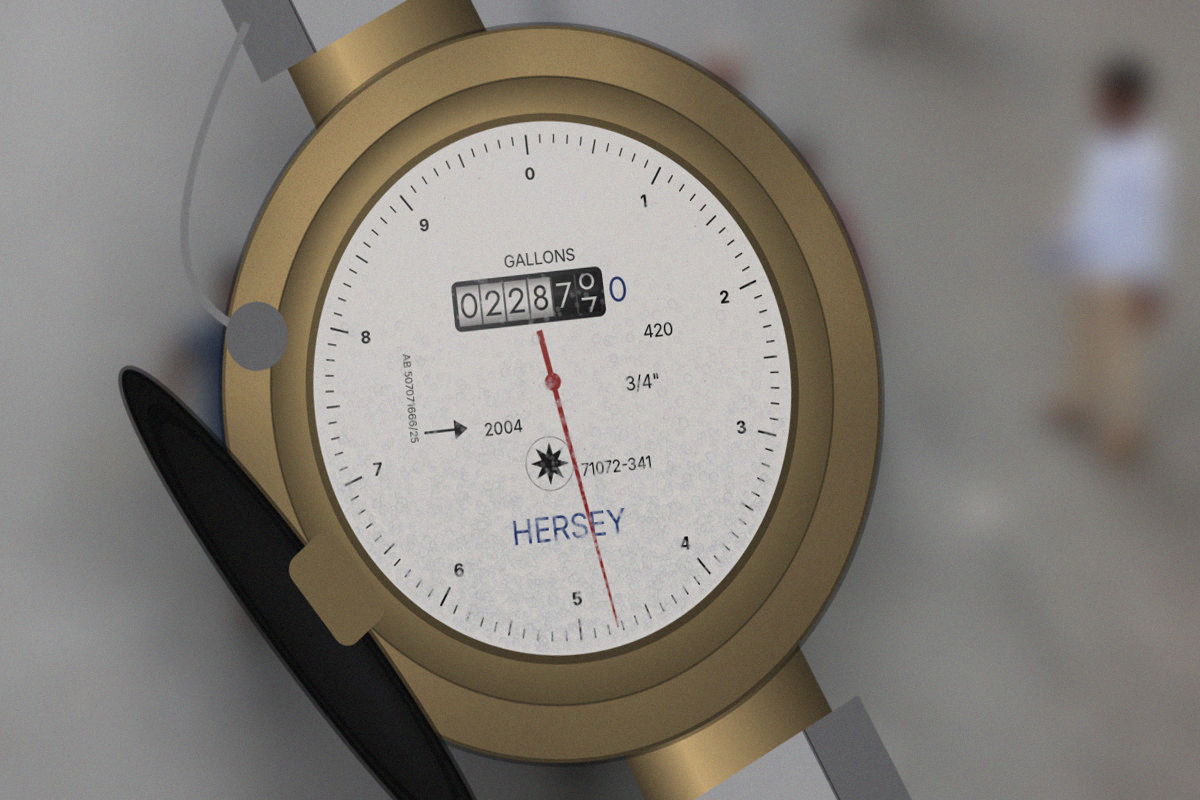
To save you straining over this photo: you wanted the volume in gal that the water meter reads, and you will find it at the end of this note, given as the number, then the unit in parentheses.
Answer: 228764.7 (gal)
